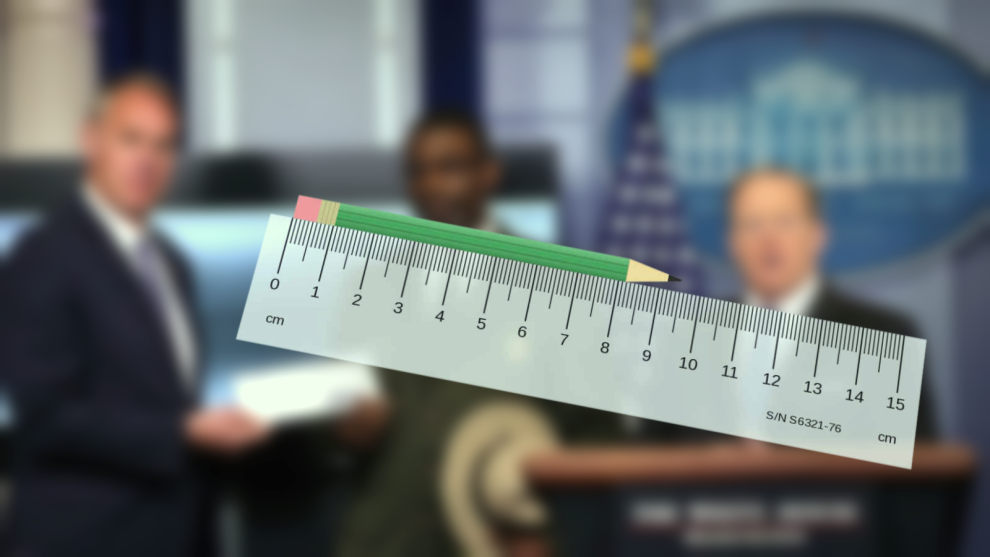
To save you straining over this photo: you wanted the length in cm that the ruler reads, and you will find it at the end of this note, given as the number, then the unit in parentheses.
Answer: 9.5 (cm)
